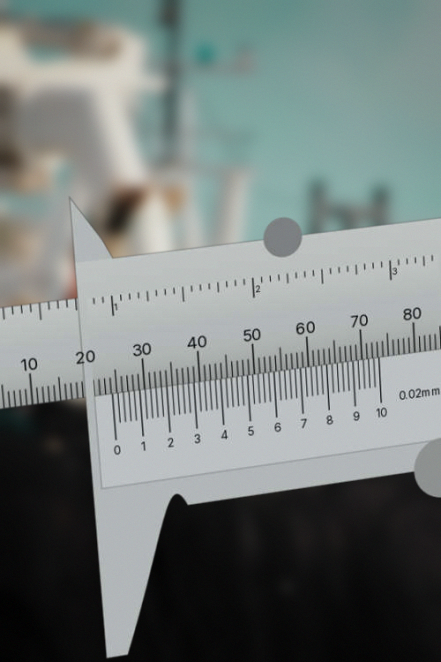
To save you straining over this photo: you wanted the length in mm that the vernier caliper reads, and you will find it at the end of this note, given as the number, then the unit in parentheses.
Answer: 24.2 (mm)
